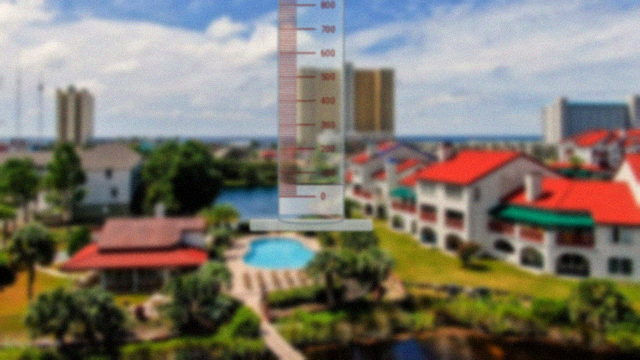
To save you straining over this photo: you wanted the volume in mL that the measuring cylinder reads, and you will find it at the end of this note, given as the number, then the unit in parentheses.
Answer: 50 (mL)
